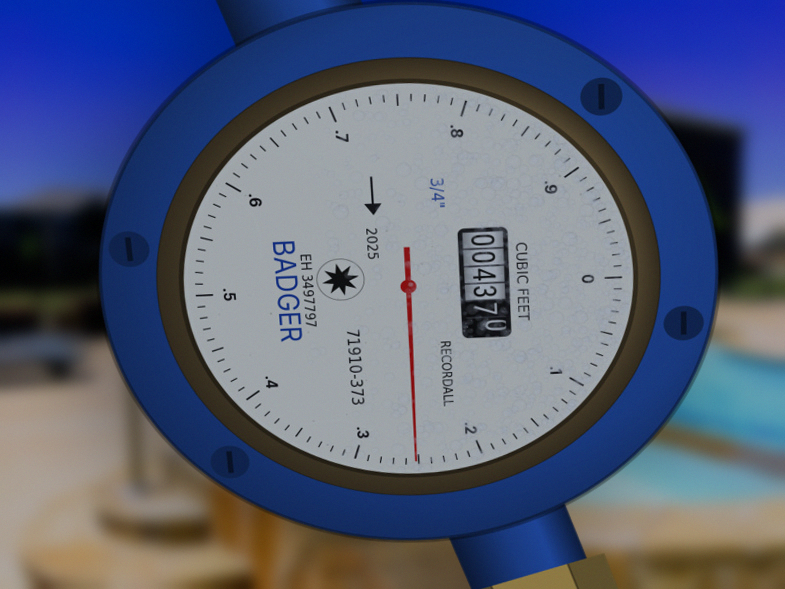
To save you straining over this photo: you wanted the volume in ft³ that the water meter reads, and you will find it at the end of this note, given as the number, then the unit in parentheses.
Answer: 4370.25 (ft³)
